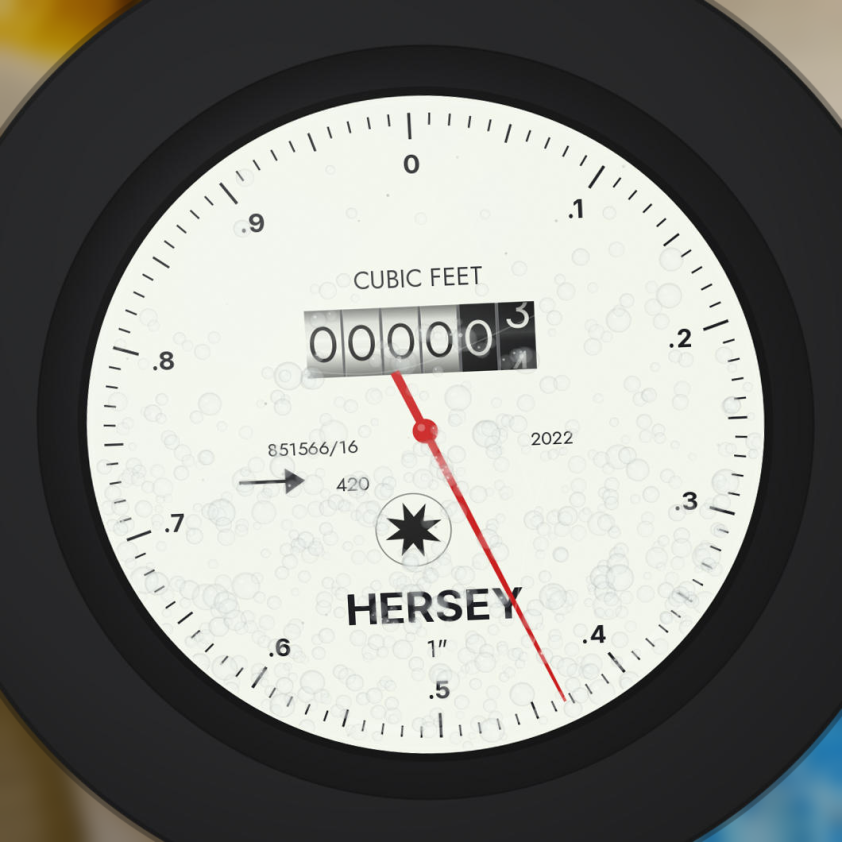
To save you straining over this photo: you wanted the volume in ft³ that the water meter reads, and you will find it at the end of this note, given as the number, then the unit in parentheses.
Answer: 3.43 (ft³)
